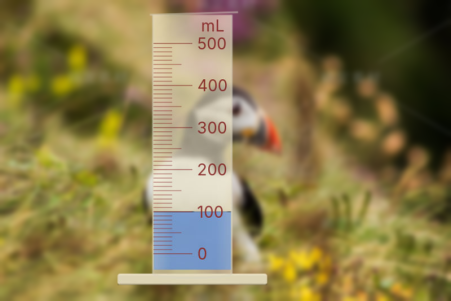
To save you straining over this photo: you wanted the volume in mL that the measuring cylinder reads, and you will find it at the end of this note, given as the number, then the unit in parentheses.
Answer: 100 (mL)
